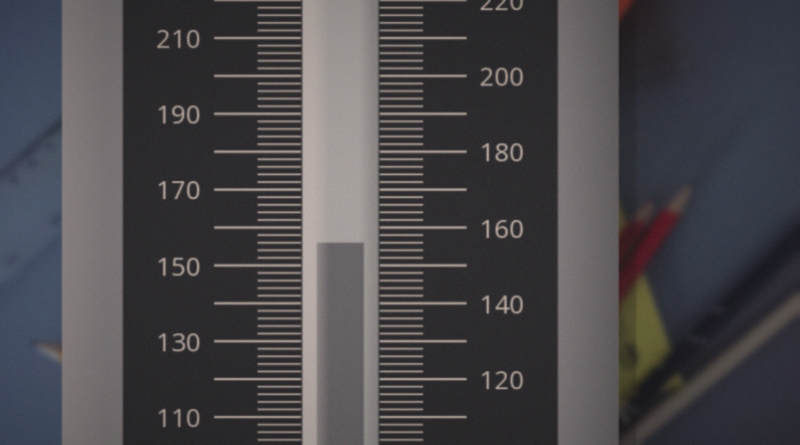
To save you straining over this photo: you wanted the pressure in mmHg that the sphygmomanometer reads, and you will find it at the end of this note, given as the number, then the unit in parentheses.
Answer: 156 (mmHg)
